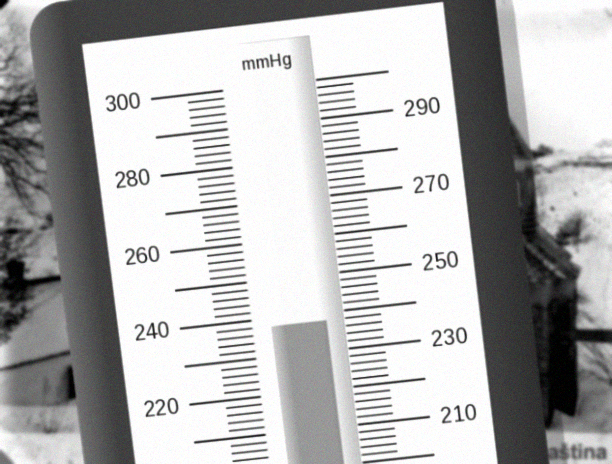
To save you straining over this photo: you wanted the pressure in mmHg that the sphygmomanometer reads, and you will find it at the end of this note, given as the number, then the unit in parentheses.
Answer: 238 (mmHg)
